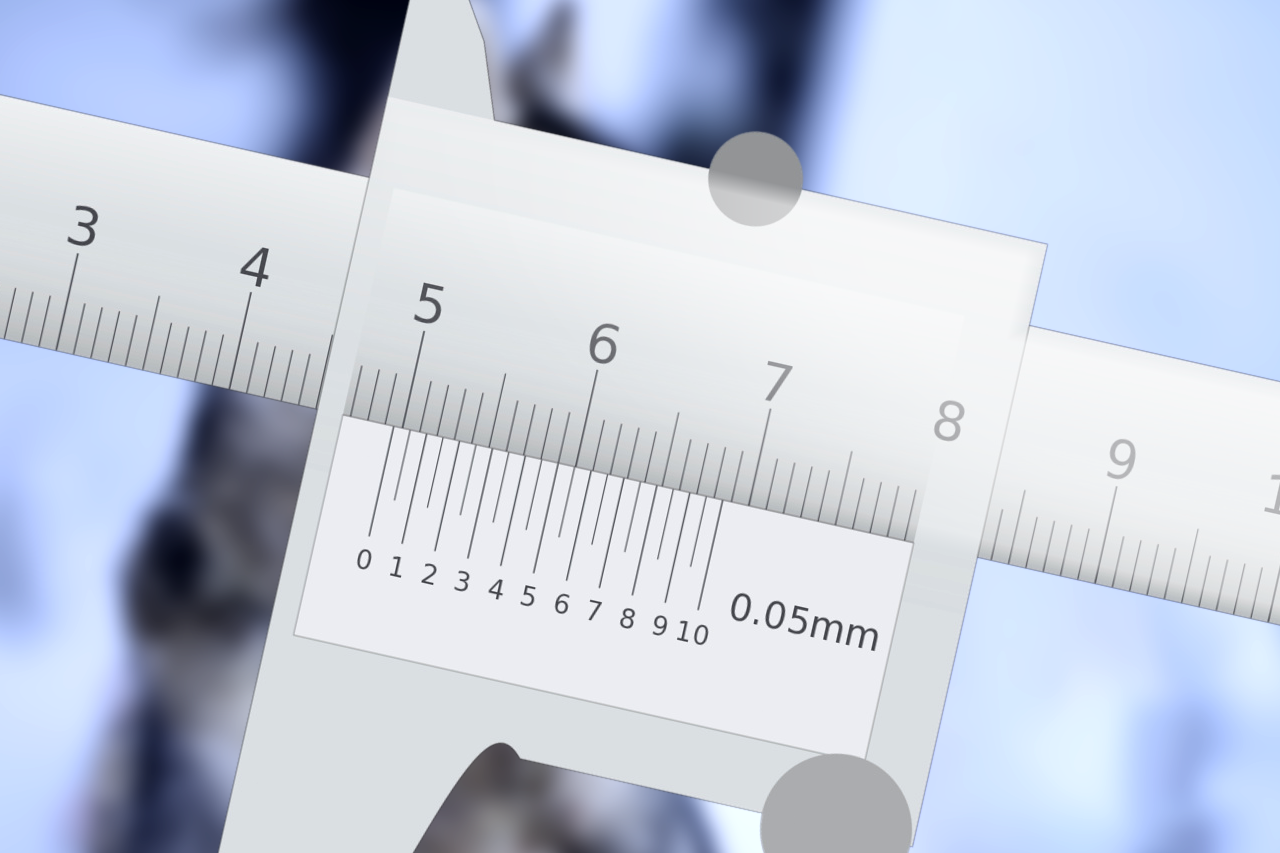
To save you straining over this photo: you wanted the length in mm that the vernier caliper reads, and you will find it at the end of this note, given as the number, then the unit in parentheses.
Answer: 49.5 (mm)
